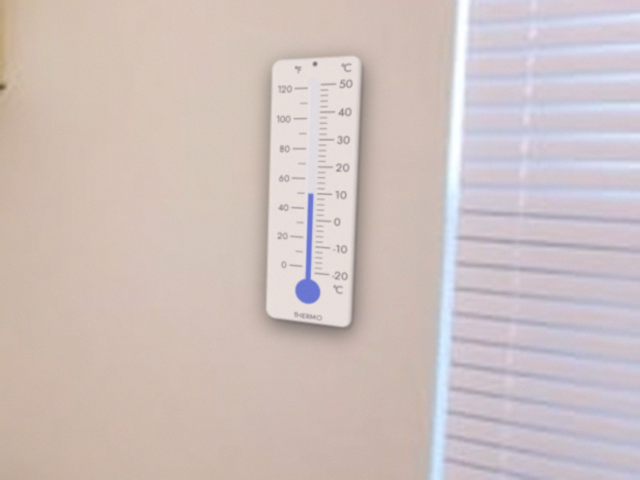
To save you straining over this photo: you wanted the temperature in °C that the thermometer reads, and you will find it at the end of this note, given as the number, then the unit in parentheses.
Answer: 10 (°C)
